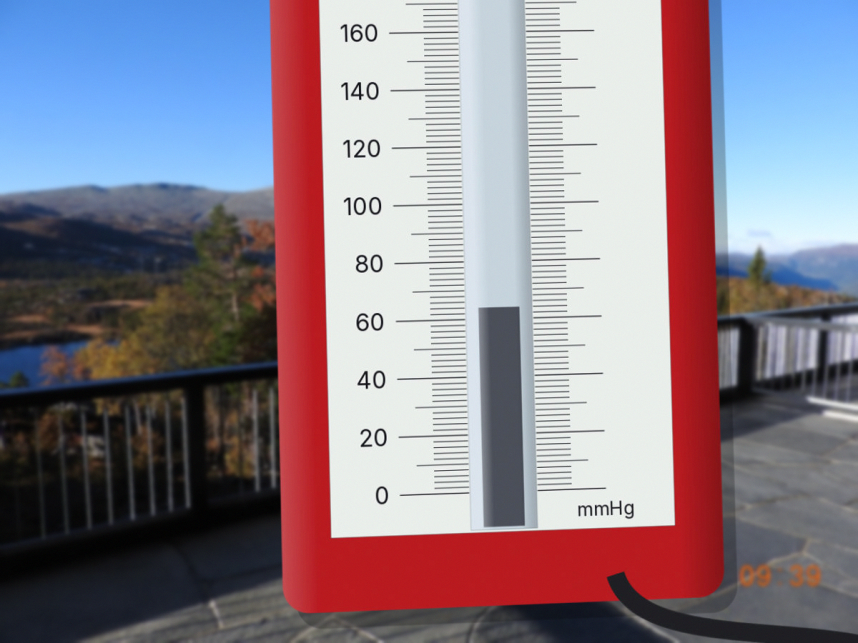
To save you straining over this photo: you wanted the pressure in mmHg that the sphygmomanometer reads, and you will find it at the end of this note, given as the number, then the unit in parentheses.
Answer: 64 (mmHg)
